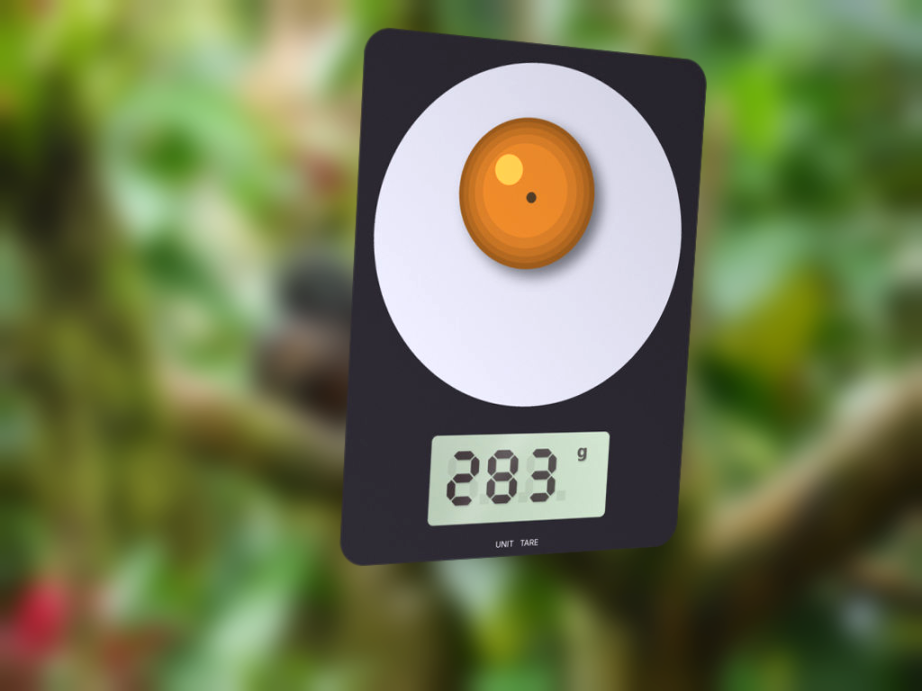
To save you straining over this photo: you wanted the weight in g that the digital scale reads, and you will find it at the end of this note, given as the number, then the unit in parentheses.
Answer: 283 (g)
